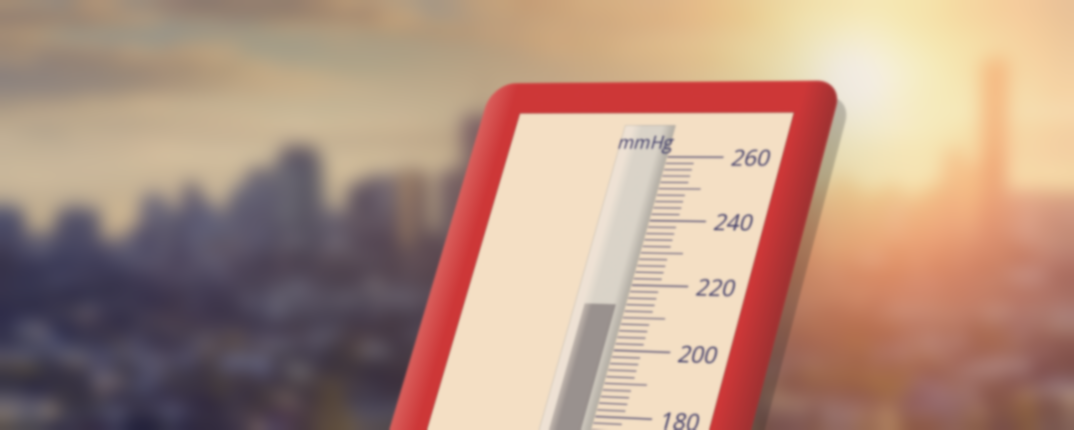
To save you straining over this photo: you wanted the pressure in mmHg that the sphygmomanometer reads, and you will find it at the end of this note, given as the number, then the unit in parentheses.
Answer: 214 (mmHg)
